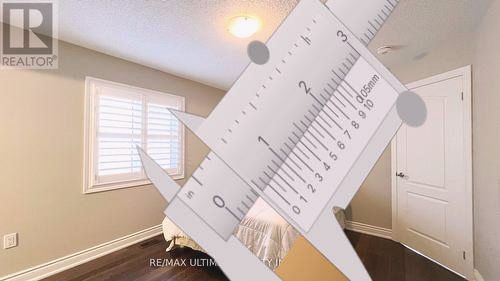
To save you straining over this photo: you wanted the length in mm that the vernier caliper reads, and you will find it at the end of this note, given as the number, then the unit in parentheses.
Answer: 6.2 (mm)
